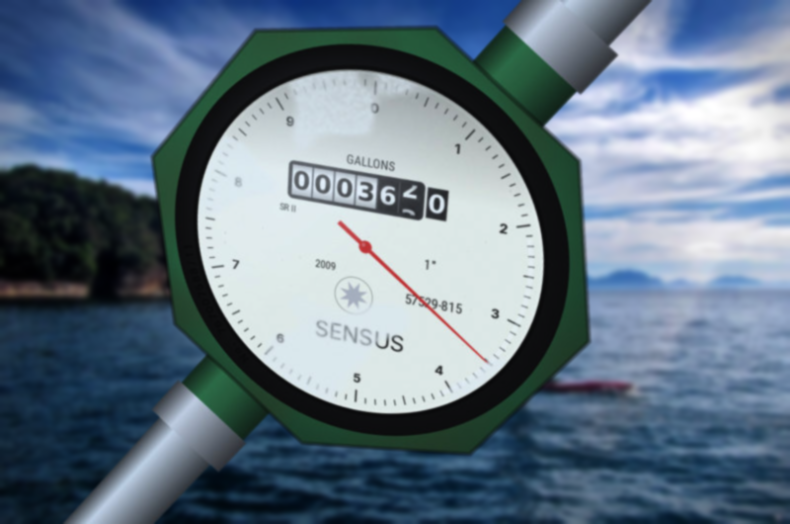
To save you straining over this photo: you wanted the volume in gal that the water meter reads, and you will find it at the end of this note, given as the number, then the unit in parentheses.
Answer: 3623.5 (gal)
